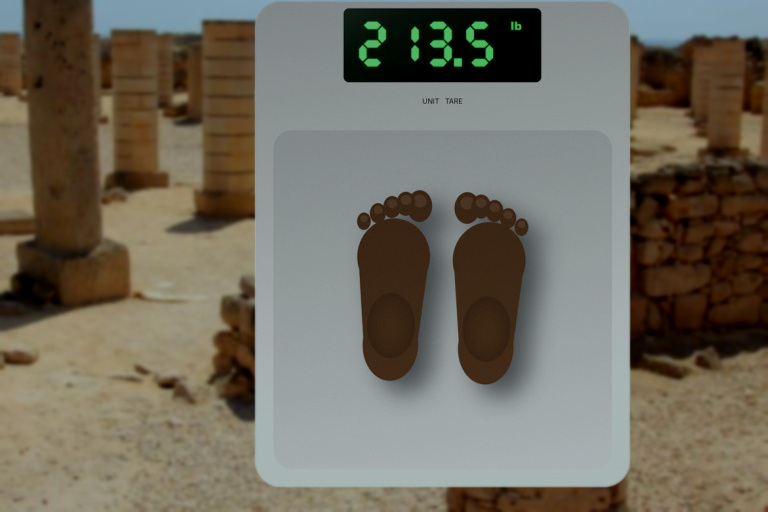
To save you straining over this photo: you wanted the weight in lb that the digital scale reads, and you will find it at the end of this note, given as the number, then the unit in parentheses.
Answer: 213.5 (lb)
